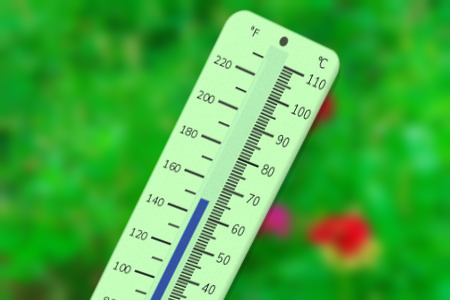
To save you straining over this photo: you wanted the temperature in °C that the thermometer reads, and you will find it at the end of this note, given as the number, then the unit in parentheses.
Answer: 65 (°C)
